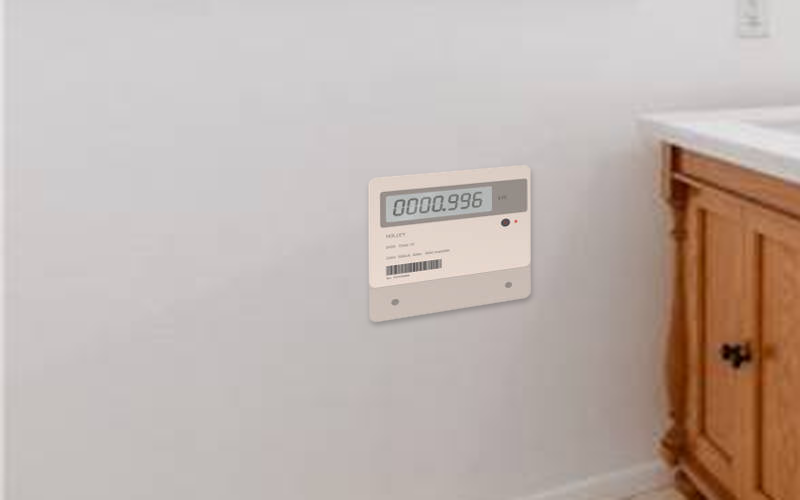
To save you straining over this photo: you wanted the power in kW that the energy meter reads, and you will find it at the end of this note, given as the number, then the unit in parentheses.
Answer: 0.996 (kW)
